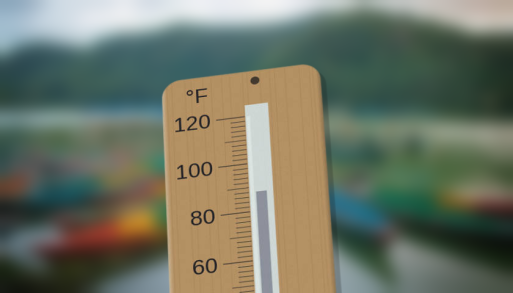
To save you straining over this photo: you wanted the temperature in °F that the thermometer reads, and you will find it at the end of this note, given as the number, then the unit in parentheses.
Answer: 88 (°F)
